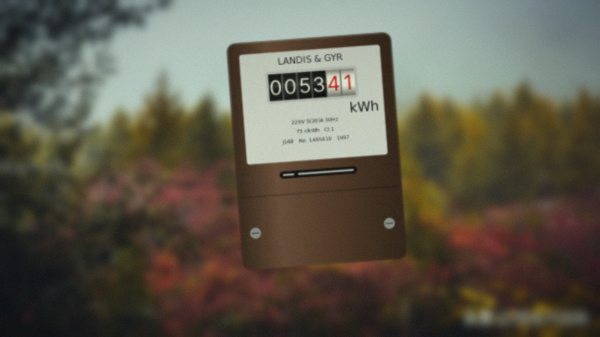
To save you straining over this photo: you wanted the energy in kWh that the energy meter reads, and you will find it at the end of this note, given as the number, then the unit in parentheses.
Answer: 53.41 (kWh)
